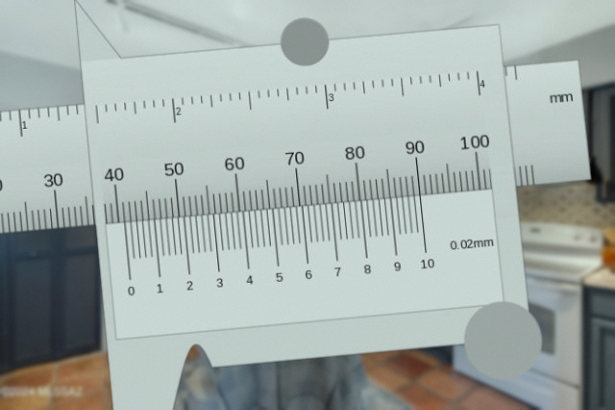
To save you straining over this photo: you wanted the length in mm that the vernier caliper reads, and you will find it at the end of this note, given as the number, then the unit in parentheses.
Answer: 41.0 (mm)
